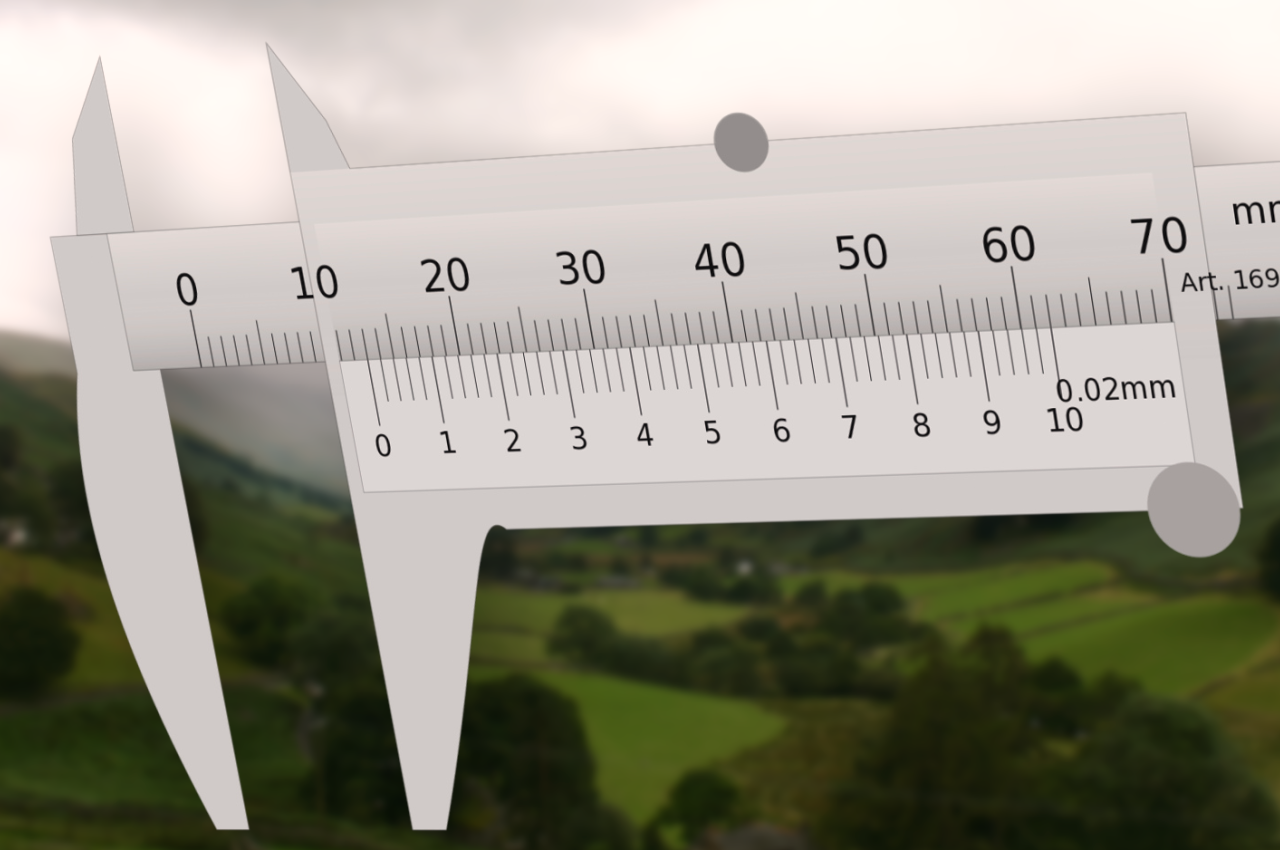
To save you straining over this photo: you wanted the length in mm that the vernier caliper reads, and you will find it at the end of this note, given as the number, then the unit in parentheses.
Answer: 13.0 (mm)
